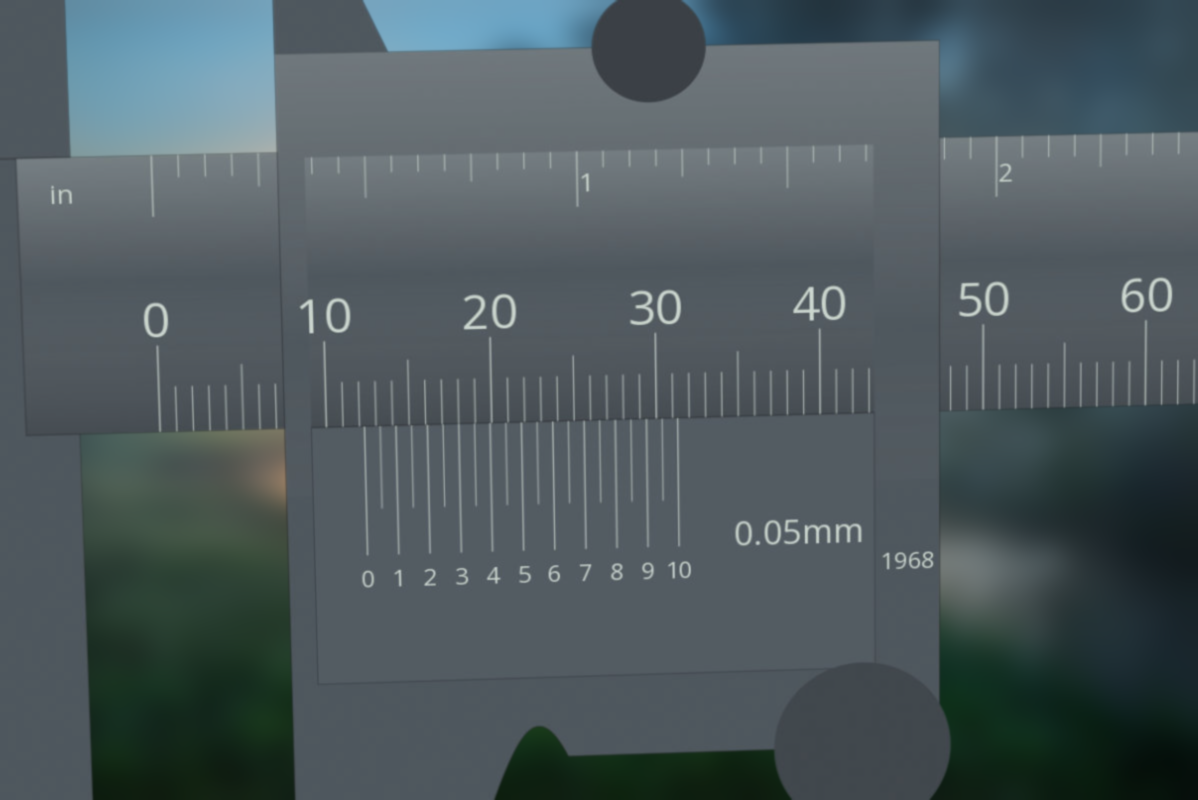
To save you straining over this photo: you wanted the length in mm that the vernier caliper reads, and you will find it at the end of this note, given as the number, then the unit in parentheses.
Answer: 12.3 (mm)
